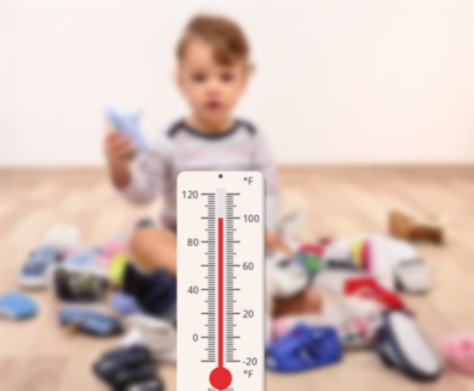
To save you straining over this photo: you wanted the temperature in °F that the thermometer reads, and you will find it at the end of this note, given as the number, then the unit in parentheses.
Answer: 100 (°F)
